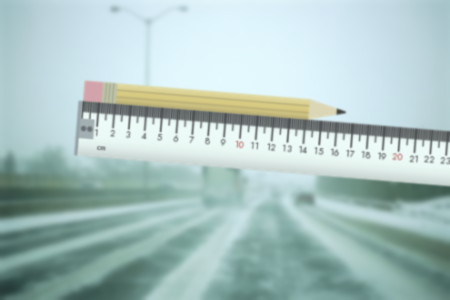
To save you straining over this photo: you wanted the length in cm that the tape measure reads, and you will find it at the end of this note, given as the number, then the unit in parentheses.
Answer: 16.5 (cm)
